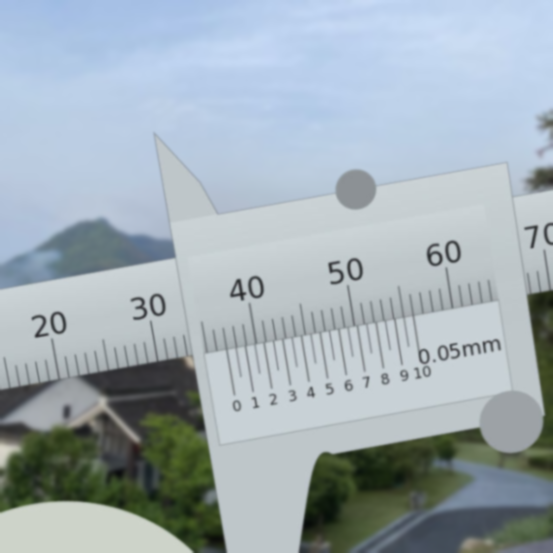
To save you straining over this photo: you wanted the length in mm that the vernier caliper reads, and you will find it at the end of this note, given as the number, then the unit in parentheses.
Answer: 37.0 (mm)
